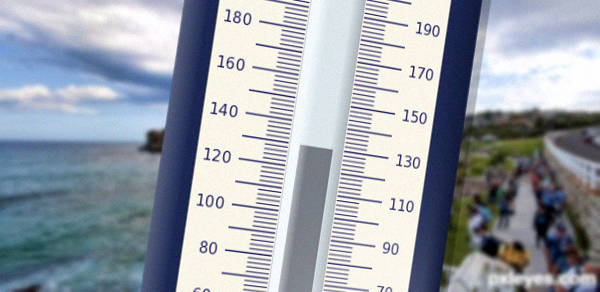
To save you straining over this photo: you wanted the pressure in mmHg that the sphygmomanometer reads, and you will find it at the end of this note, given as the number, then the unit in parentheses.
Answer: 130 (mmHg)
